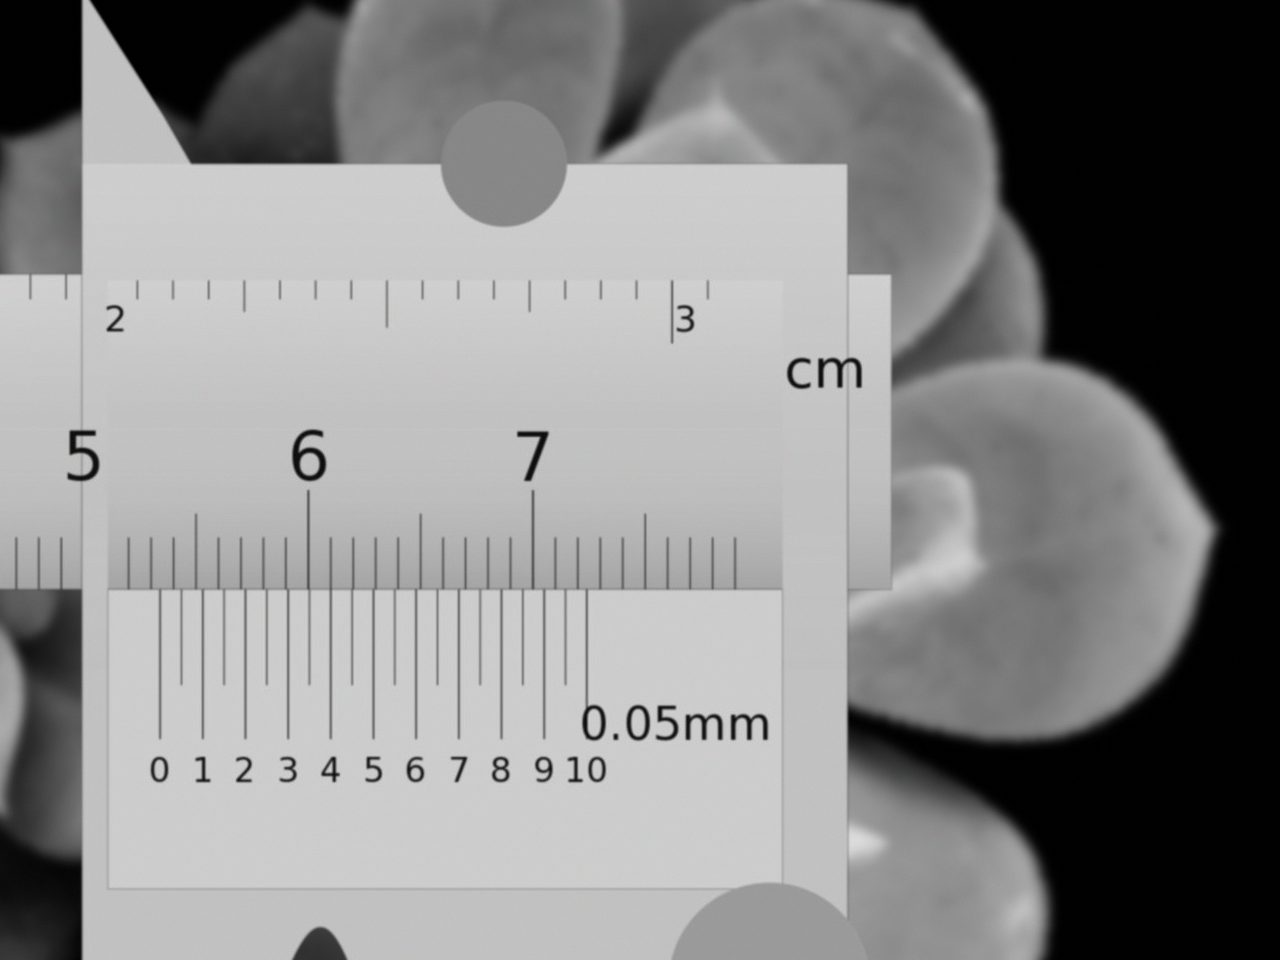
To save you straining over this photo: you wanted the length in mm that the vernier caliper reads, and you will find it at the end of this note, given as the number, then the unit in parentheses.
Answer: 53.4 (mm)
